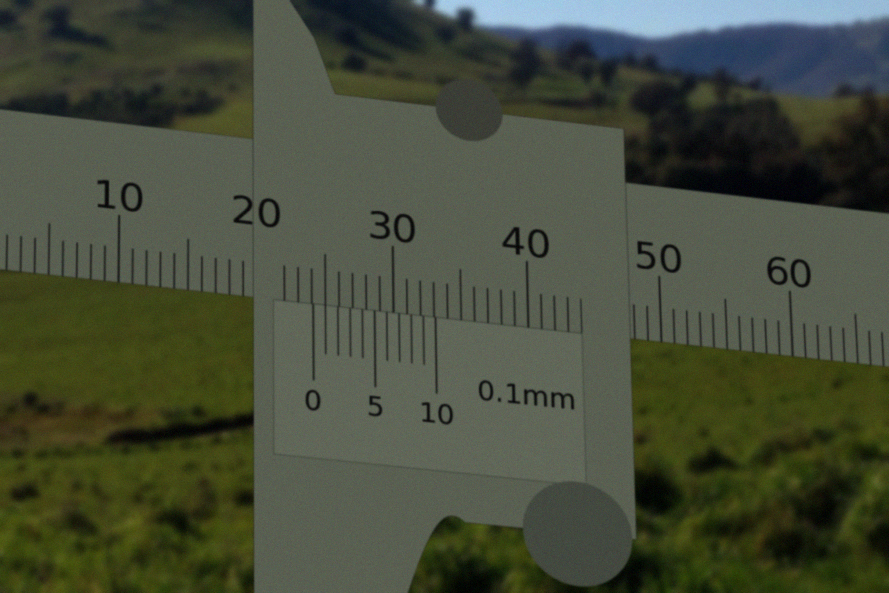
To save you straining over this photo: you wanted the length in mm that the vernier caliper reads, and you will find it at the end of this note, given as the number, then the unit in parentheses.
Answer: 24.1 (mm)
